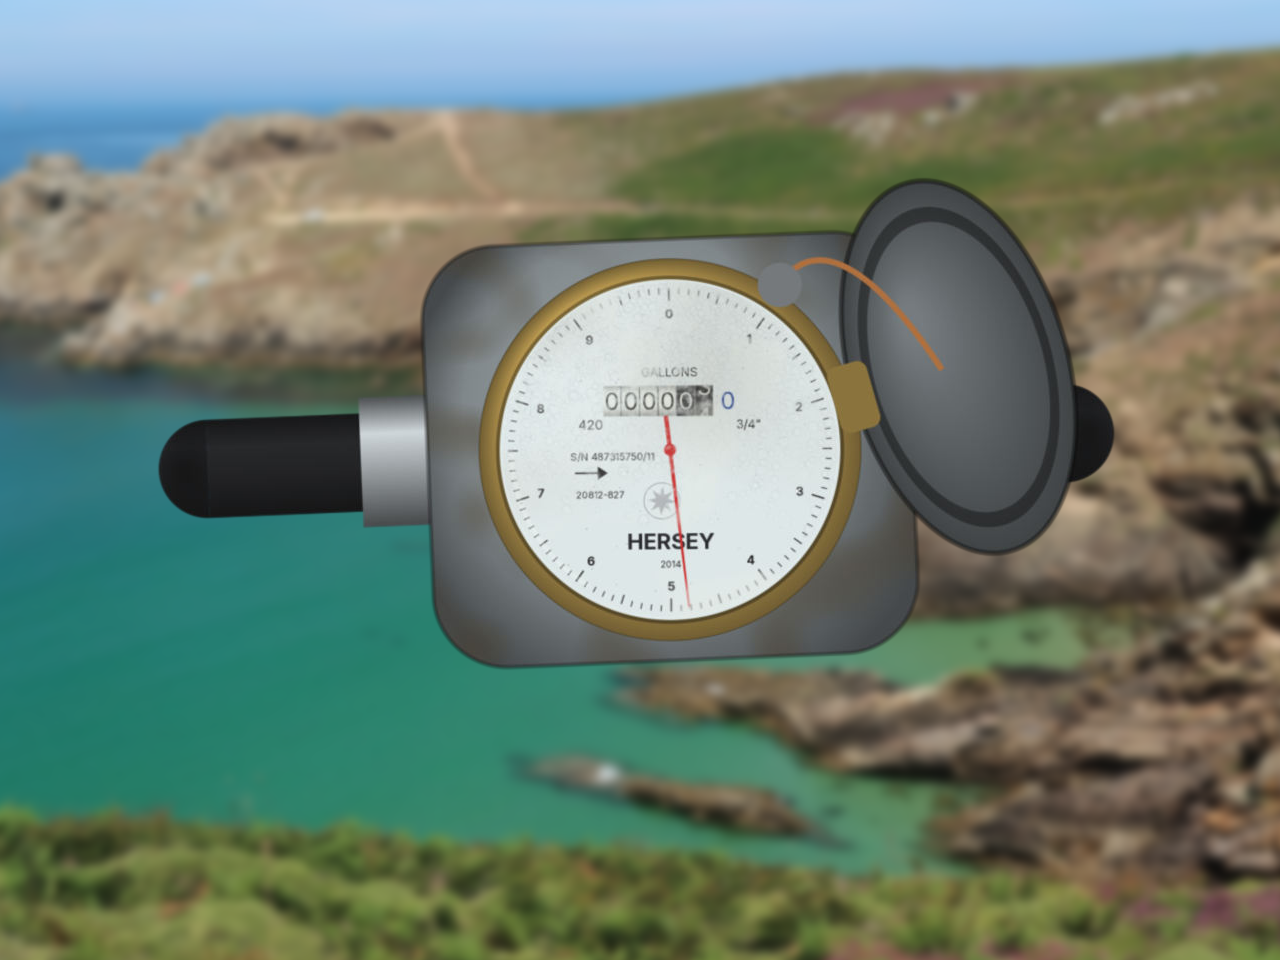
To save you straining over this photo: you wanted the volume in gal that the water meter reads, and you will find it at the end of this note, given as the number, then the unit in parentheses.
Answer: 34.8 (gal)
